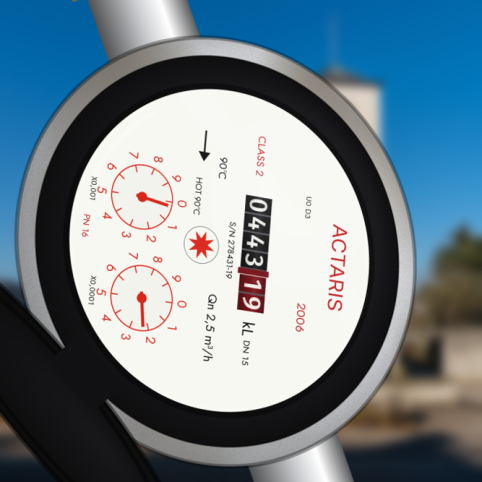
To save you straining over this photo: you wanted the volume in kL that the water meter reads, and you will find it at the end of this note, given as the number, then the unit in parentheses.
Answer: 443.1902 (kL)
